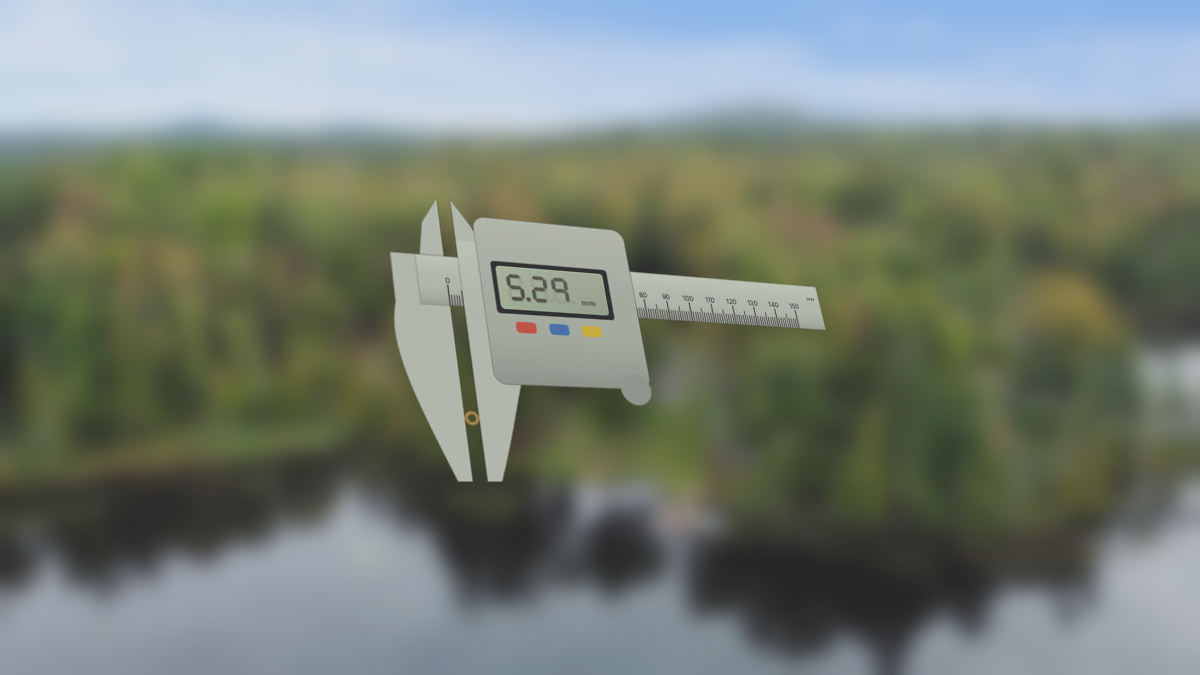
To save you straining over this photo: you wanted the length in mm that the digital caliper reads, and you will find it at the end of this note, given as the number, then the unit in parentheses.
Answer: 5.29 (mm)
